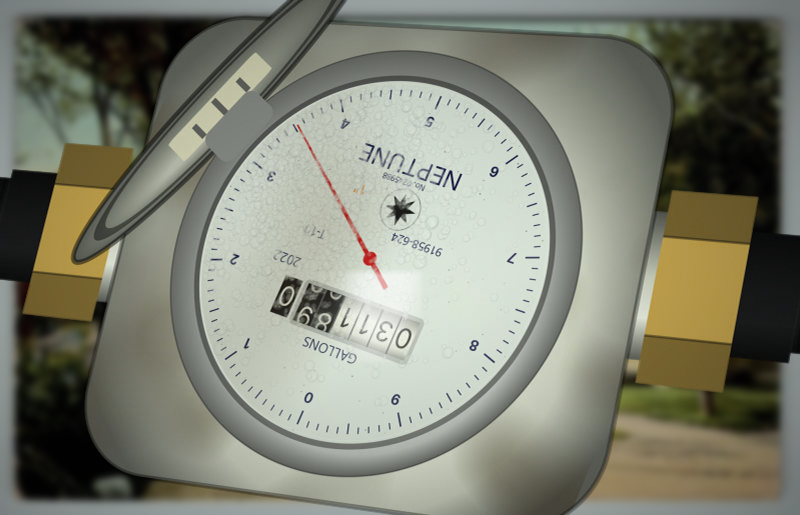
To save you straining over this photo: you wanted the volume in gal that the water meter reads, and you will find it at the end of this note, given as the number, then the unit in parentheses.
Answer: 311893.5 (gal)
